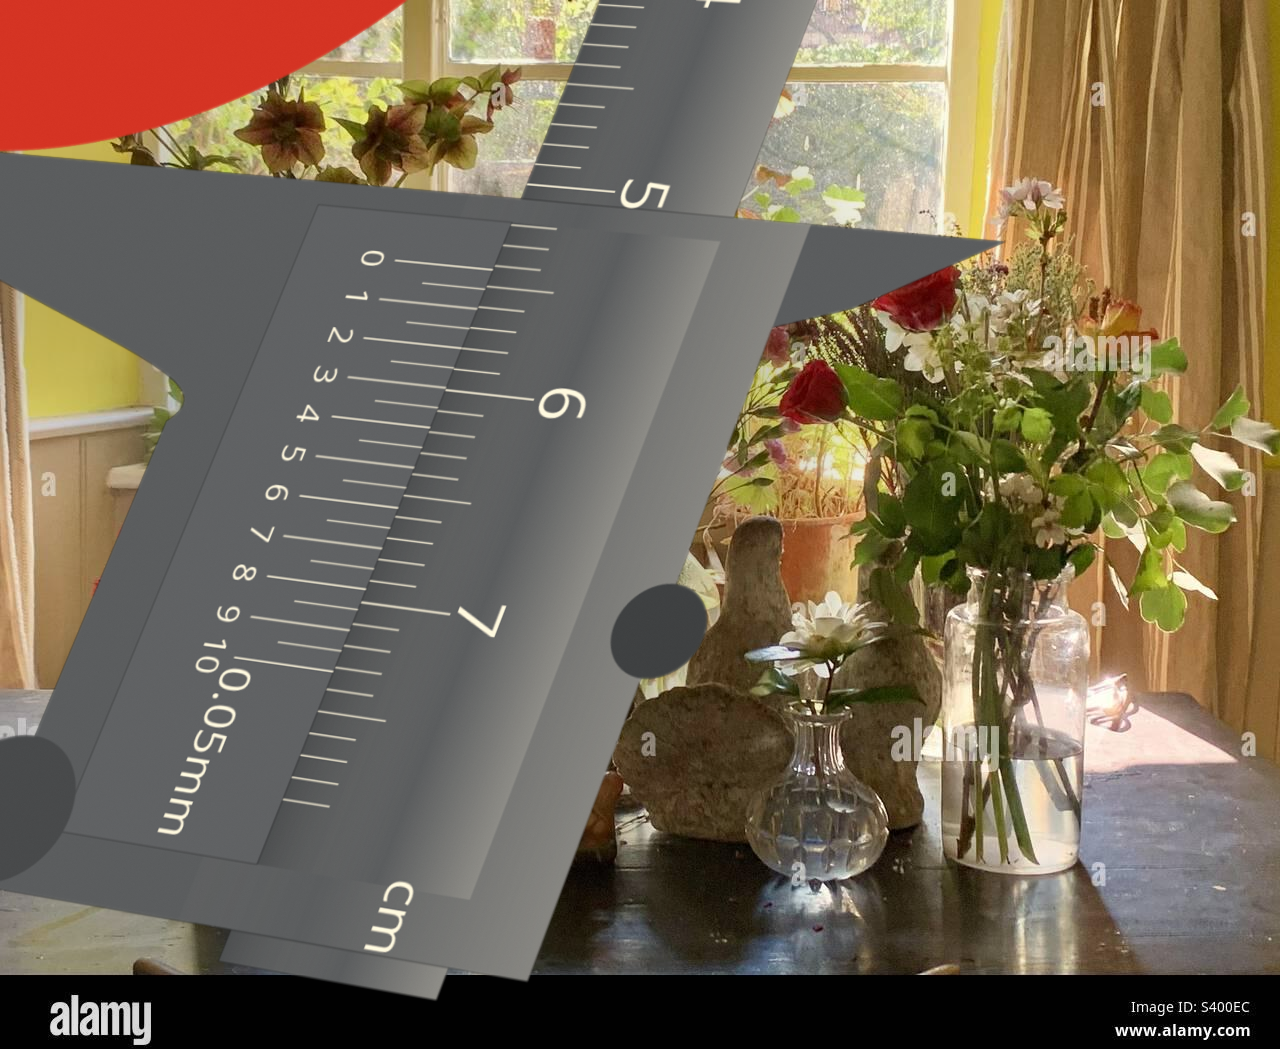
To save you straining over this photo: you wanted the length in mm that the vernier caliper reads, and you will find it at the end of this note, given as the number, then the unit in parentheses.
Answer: 54.2 (mm)
